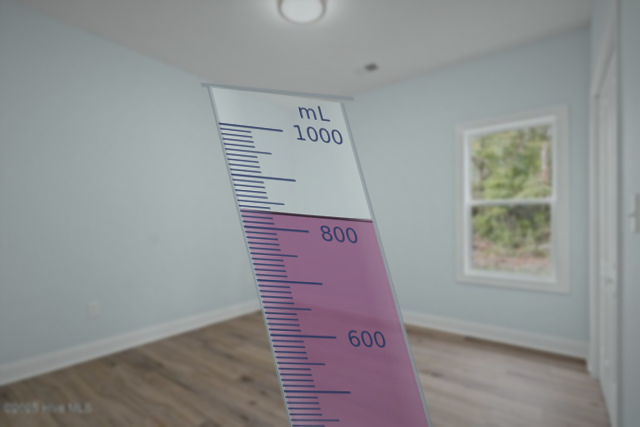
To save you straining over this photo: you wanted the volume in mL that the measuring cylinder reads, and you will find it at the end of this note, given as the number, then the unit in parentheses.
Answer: 830 (mL)
